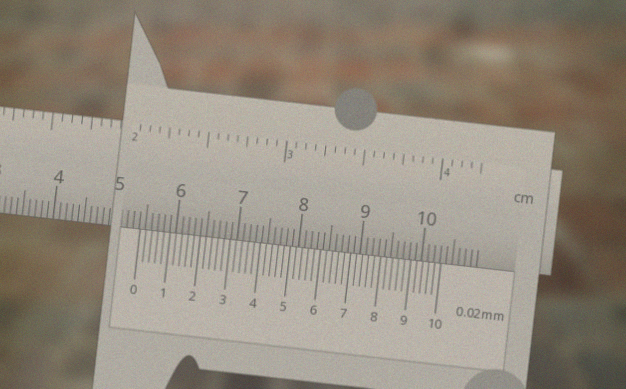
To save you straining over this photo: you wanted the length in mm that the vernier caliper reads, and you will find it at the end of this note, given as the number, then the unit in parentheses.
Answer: 54.2 (mm)
